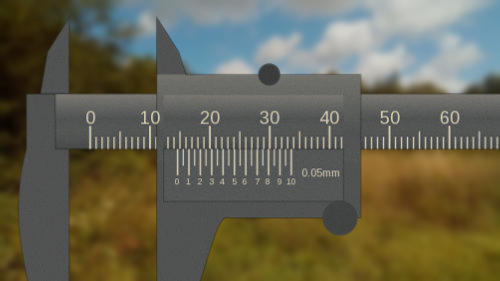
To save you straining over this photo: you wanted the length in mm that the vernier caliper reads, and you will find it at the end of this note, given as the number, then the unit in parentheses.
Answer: 14.6 (mm)
